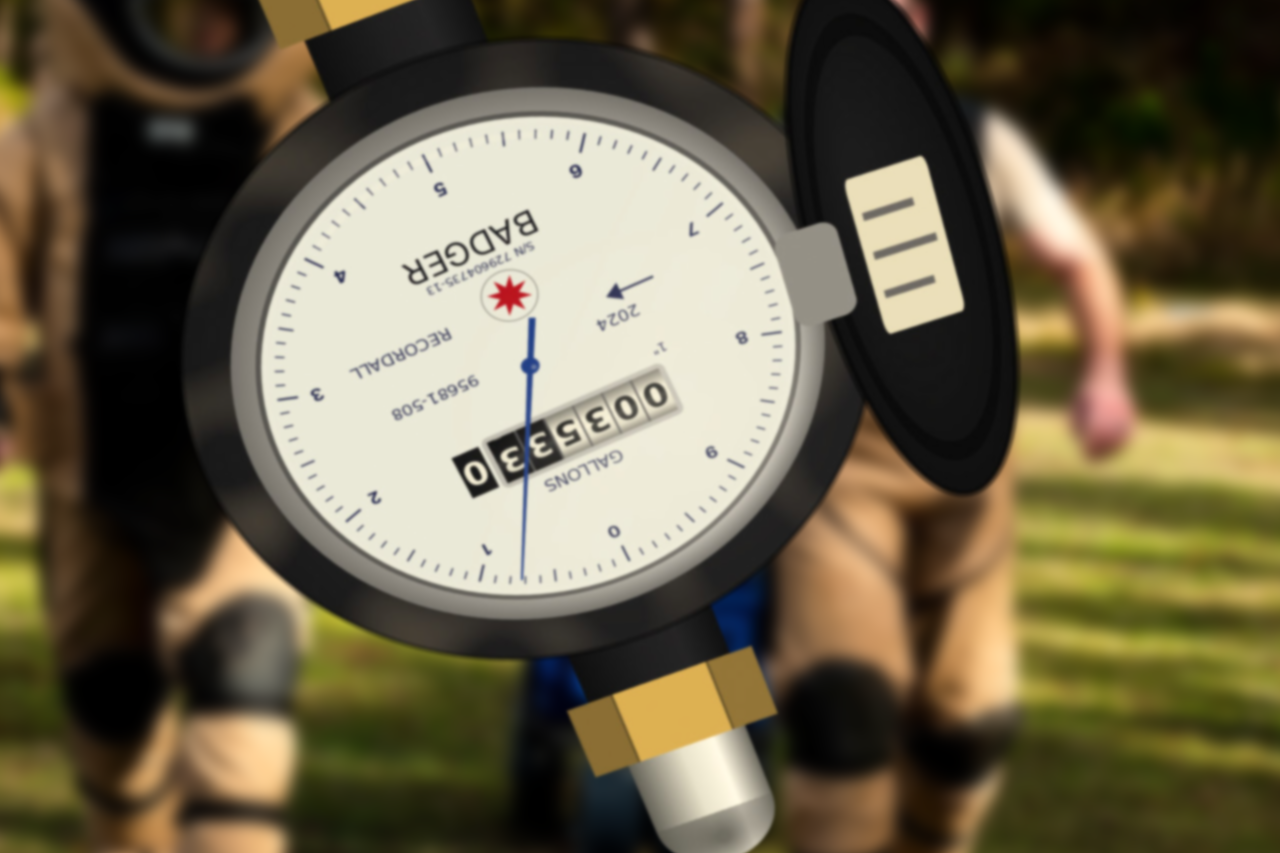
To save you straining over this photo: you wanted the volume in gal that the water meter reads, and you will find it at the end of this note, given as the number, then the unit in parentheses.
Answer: 35330.7 (gal)
